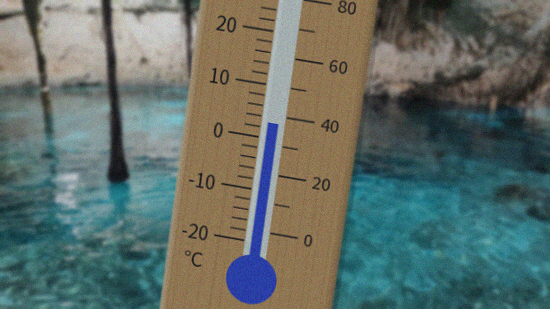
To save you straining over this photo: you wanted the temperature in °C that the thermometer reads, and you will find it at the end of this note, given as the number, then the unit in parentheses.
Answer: 3 (°C)
